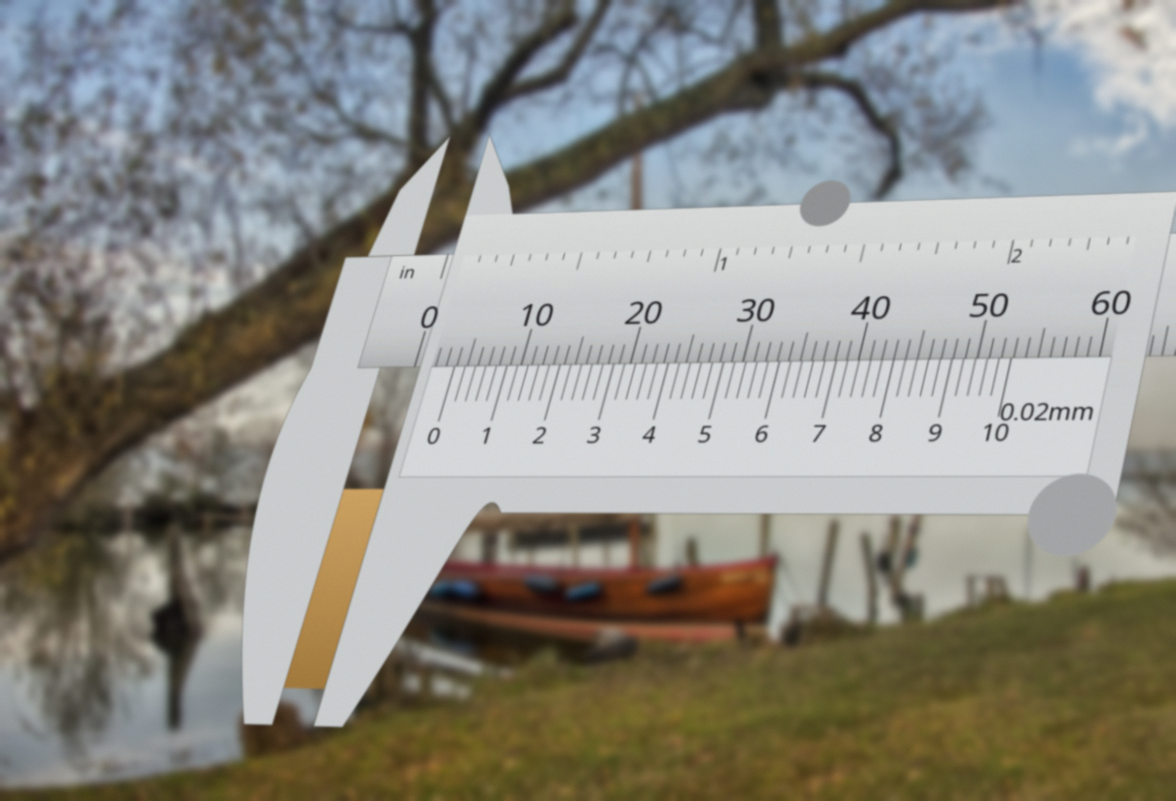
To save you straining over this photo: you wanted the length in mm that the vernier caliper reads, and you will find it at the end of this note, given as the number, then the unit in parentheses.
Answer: 3.8 (mm)
